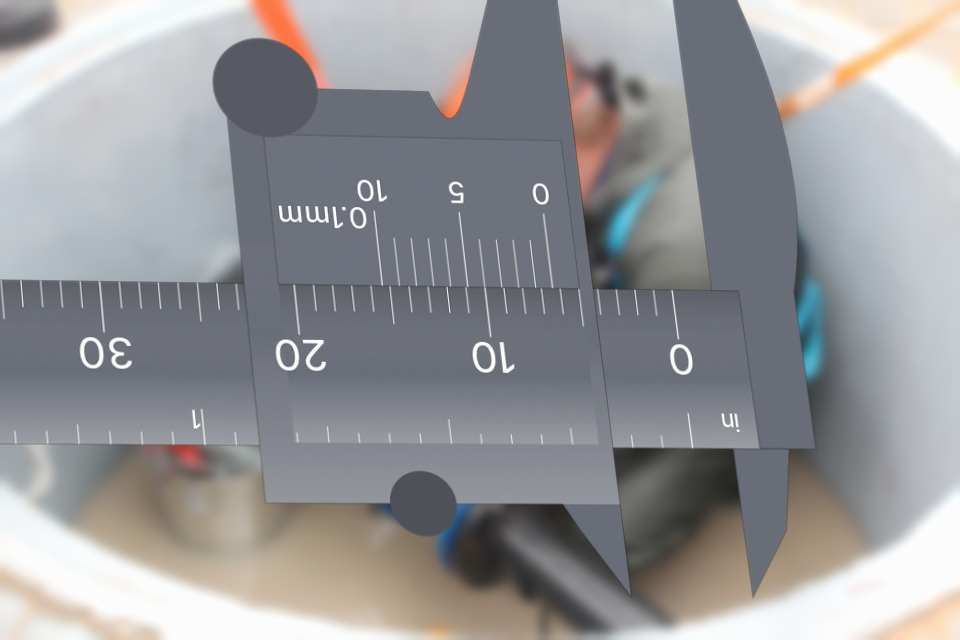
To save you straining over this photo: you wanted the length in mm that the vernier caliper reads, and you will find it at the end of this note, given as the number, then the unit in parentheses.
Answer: 6.4 (mm)
